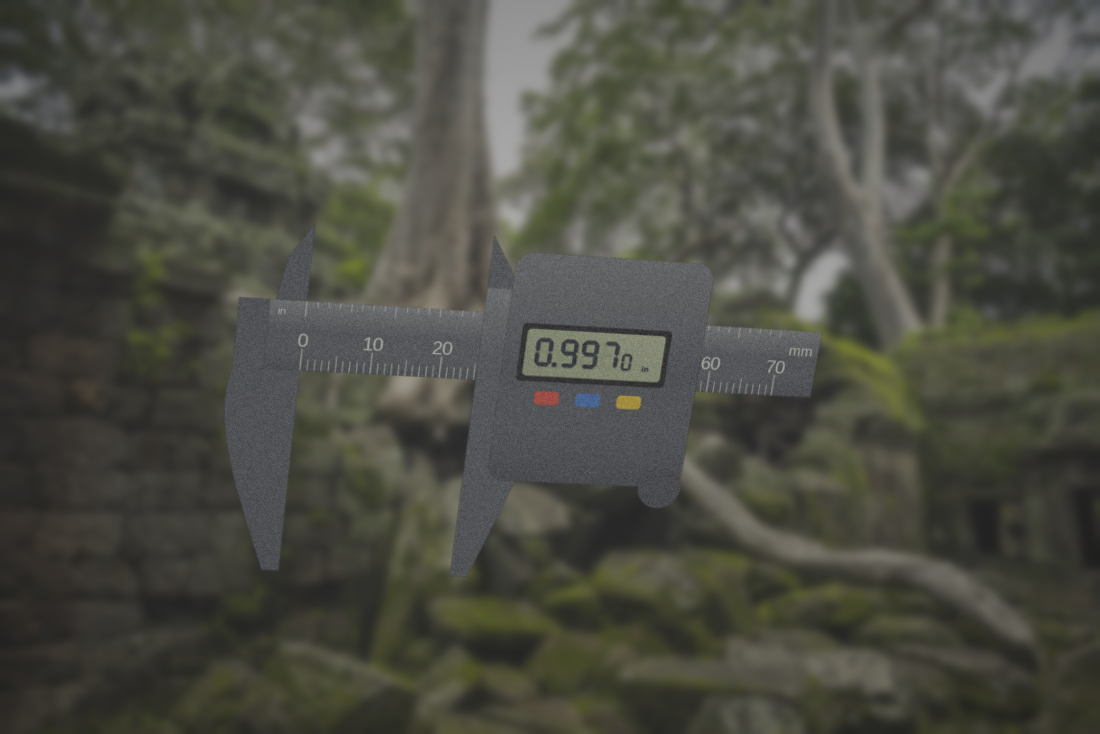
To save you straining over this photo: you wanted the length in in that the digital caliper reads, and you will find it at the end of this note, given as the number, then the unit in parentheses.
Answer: 0.9970 (in)
